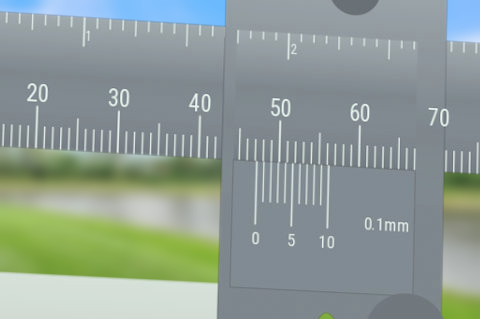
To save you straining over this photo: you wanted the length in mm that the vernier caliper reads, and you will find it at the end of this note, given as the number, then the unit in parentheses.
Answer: 47.2 (mm)
